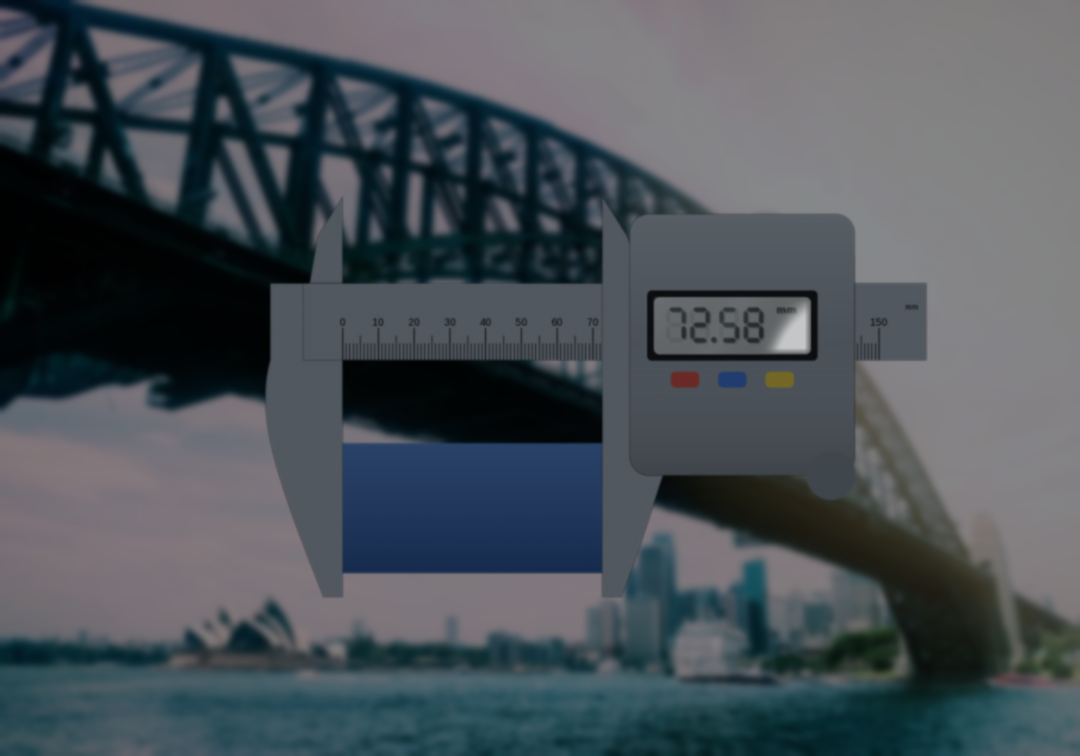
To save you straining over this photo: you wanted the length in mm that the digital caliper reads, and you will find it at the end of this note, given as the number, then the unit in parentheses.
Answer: 72.58 (mm)
